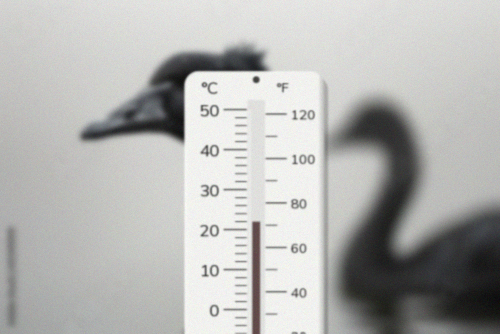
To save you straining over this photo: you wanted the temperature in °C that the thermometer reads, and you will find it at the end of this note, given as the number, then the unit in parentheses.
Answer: 22 (°C)
